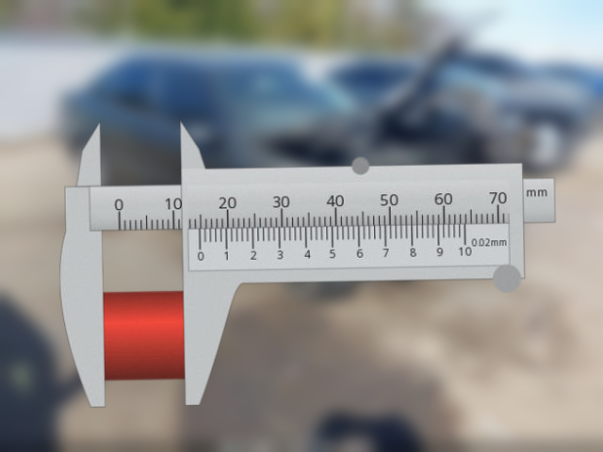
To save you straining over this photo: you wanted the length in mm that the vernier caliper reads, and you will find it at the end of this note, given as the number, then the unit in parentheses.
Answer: 14.8 (mm)
